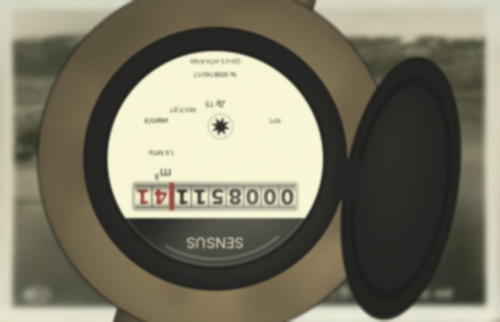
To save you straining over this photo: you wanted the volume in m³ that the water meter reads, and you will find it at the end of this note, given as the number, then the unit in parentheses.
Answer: 8511.41 (m³)
